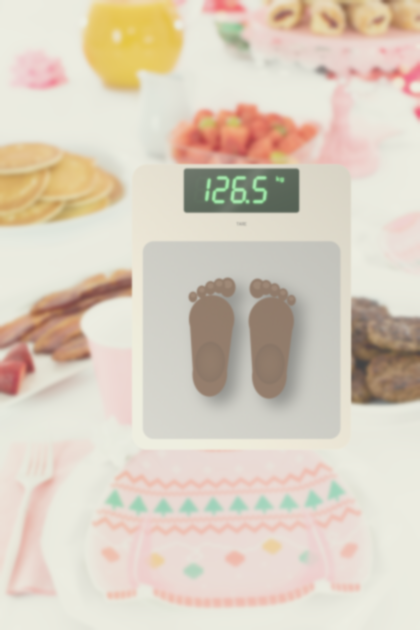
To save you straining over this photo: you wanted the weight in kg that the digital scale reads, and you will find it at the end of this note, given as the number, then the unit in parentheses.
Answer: 126.5 (kg)
